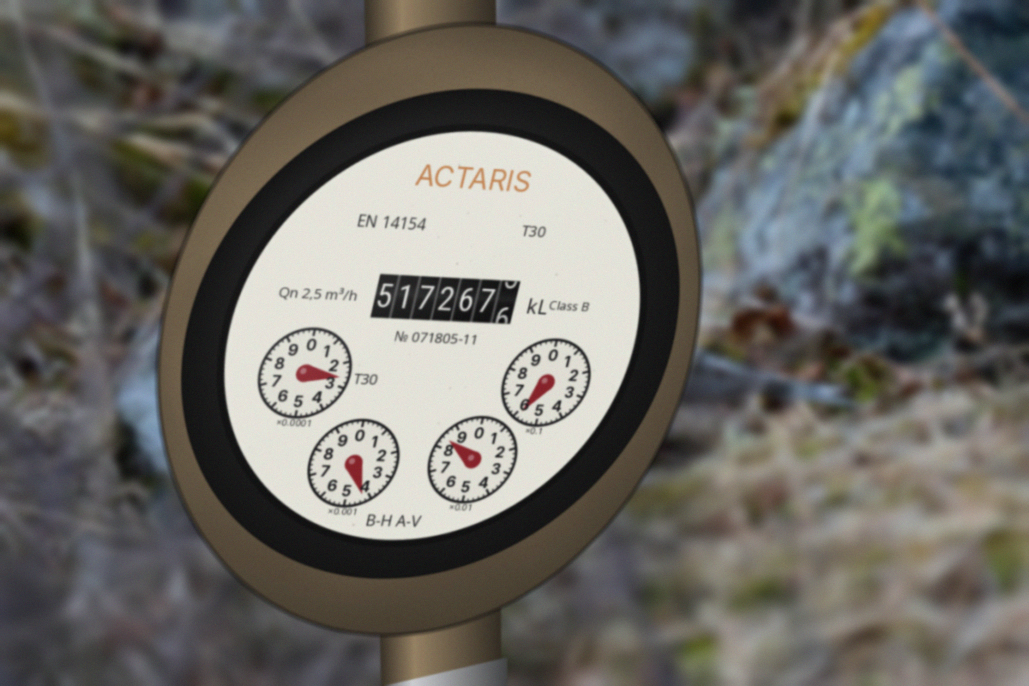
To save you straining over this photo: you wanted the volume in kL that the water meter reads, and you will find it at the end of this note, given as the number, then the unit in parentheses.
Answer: 5172675.5842 (kL)
